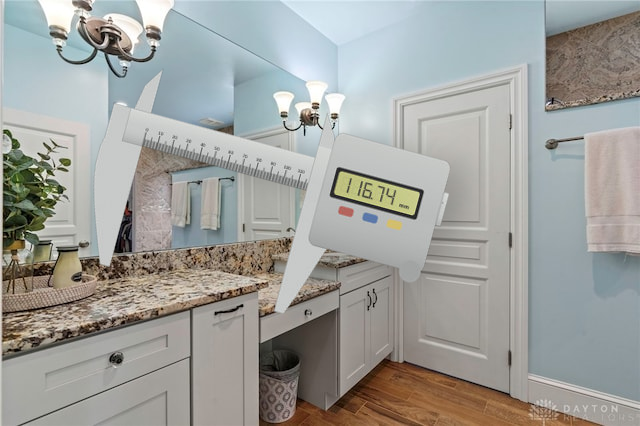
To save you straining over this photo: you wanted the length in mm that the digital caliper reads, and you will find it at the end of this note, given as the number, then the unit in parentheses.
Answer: 116.74 (mm)
